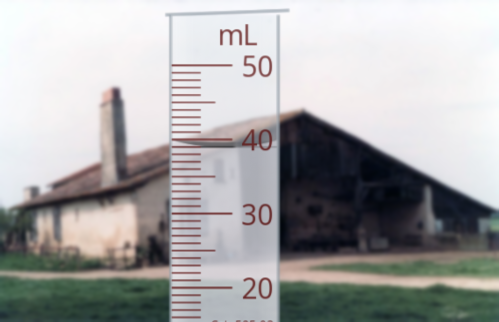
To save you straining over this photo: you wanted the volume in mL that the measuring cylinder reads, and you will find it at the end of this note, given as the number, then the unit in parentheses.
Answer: 39 (mL)
